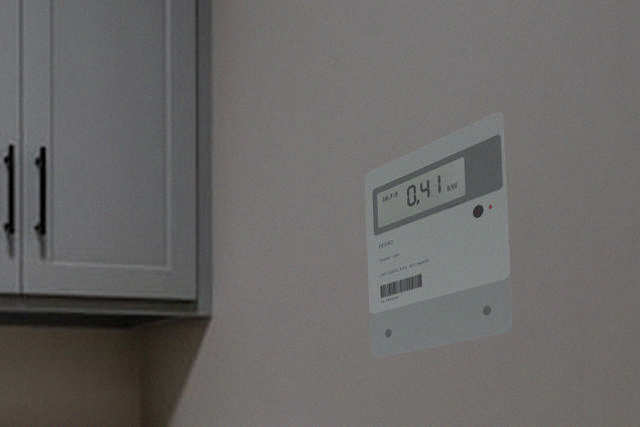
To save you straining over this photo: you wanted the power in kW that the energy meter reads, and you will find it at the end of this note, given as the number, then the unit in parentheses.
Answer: 0.41 (kW)
